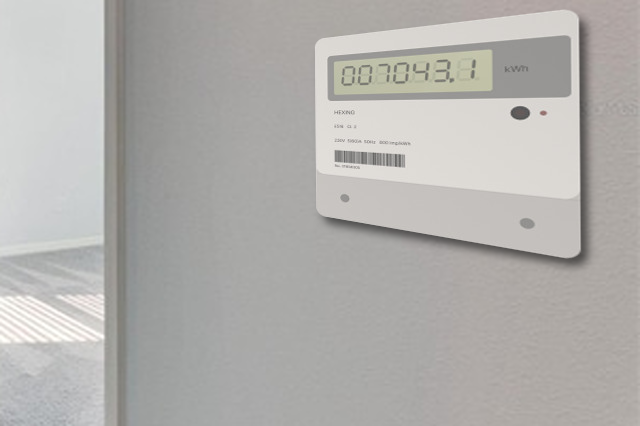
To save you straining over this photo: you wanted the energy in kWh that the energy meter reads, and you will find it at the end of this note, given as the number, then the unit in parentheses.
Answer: 7043.1 (kWh)
